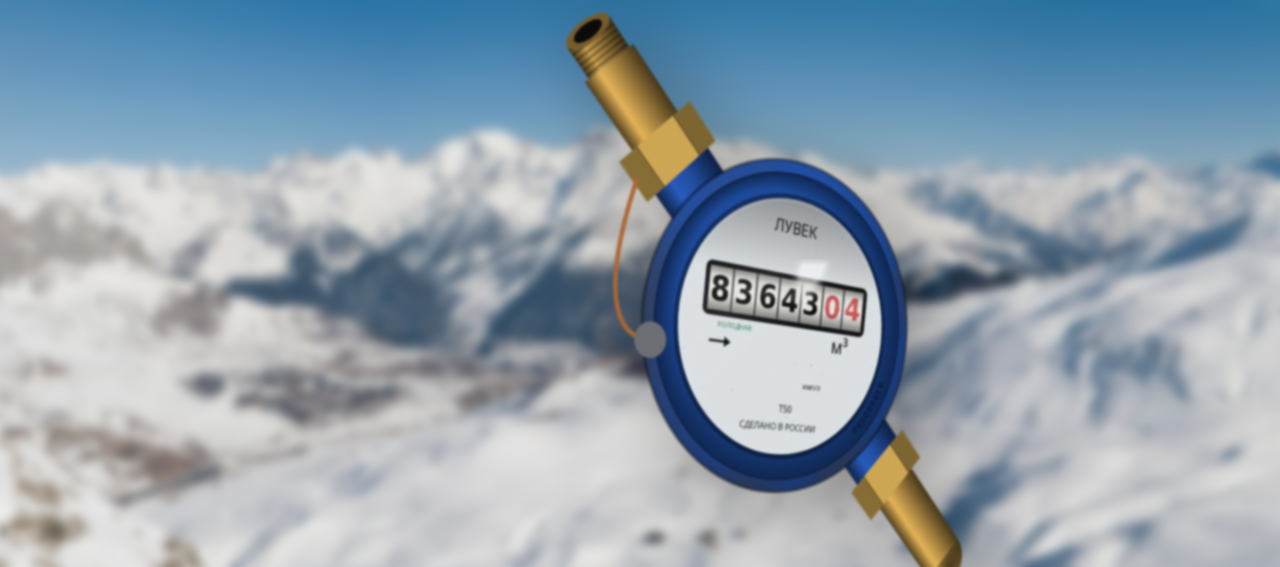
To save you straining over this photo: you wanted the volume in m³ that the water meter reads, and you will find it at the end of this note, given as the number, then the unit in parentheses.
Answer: 83643.04 (m³)
